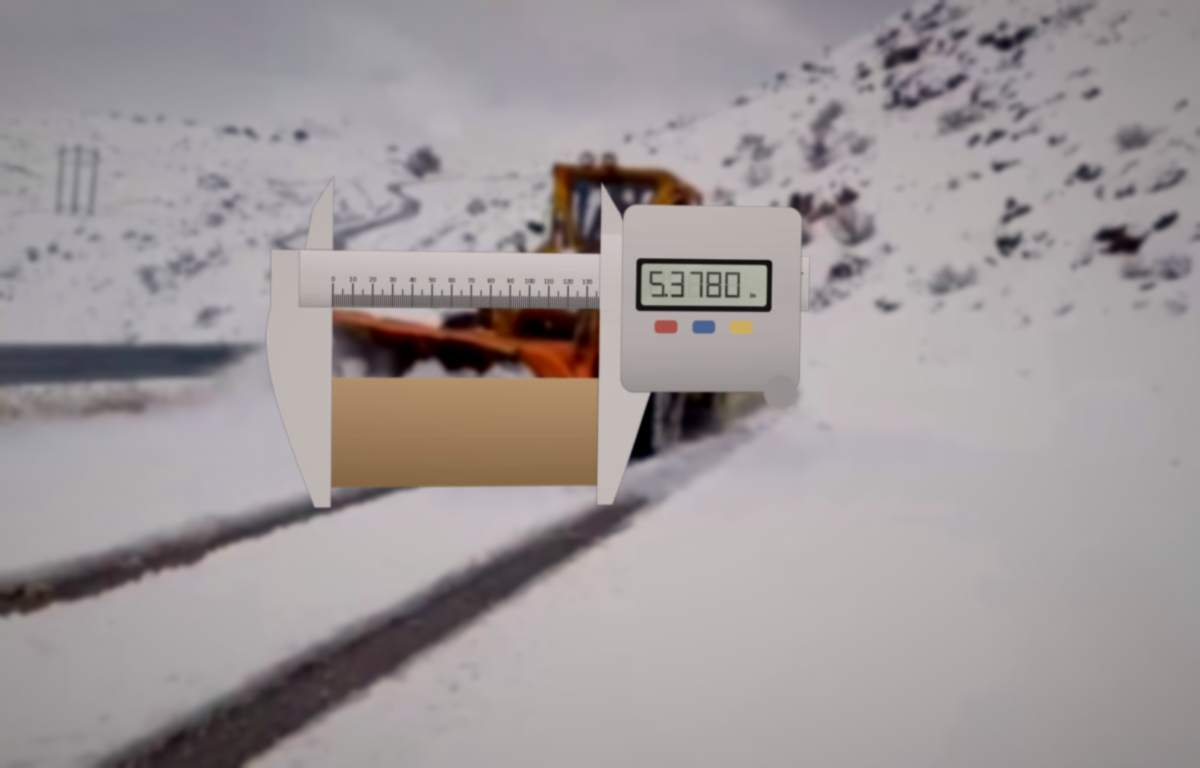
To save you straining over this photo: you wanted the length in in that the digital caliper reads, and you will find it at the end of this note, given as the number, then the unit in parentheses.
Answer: 5.3780 (in)
